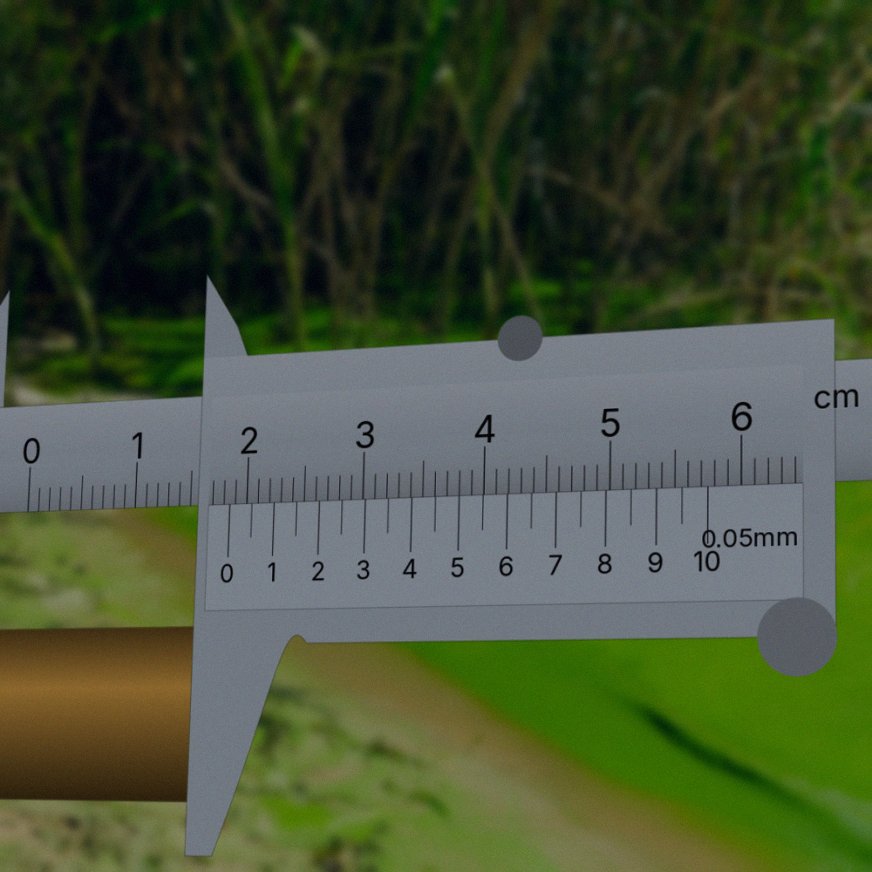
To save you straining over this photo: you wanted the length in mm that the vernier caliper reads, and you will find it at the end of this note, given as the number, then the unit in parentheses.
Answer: 18.5 (mm)
